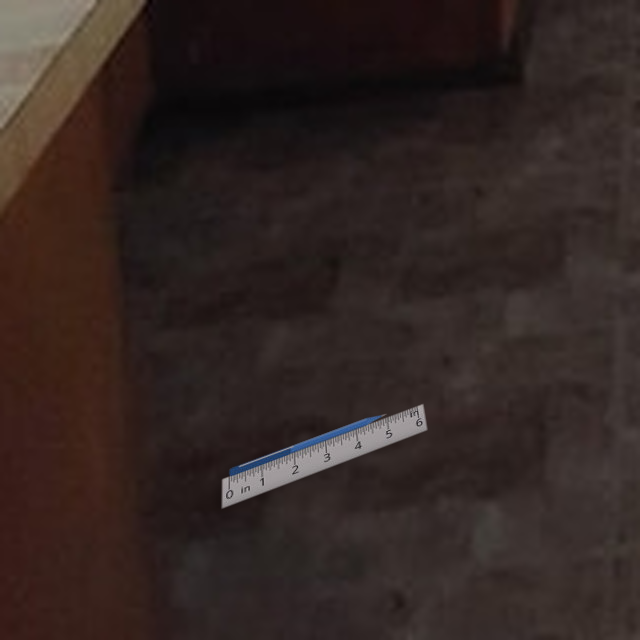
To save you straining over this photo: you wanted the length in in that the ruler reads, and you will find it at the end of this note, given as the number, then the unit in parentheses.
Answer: 5 (in)
